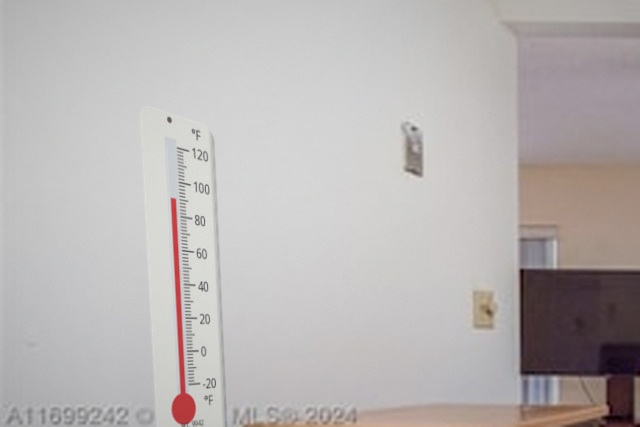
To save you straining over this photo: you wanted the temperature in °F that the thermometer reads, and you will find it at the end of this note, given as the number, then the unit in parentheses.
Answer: 90 (°F)
